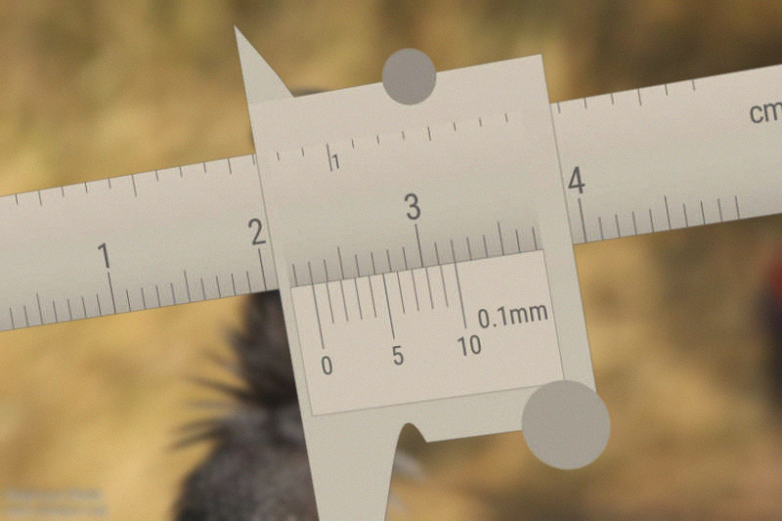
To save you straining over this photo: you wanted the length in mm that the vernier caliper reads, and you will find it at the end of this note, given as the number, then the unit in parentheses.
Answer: 23.0 (mm)
